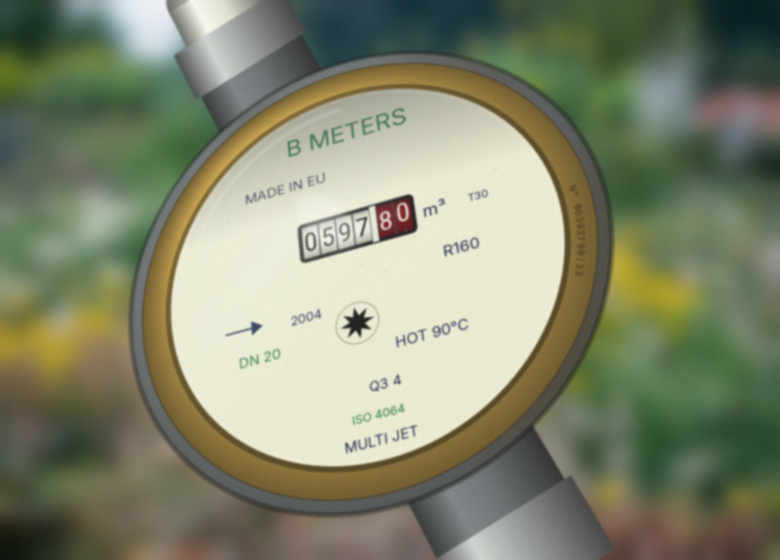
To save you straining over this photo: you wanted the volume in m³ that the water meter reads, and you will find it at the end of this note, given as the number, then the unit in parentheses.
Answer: 597.80 (m³)
